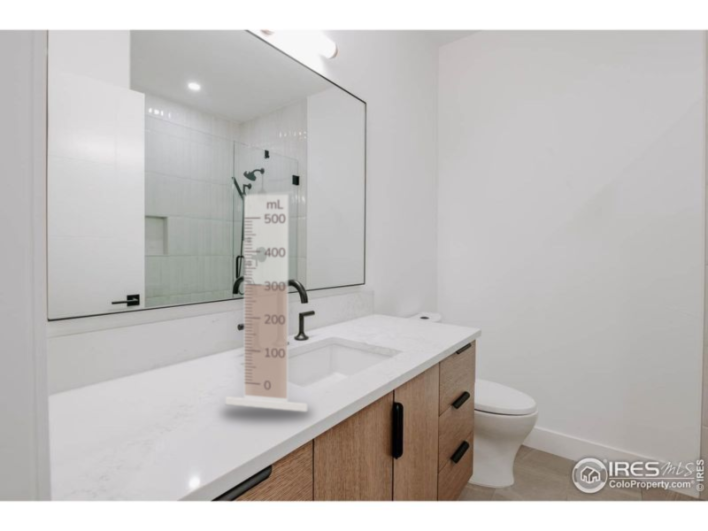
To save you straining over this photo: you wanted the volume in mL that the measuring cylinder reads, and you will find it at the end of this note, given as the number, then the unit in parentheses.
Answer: 300 (mL)
